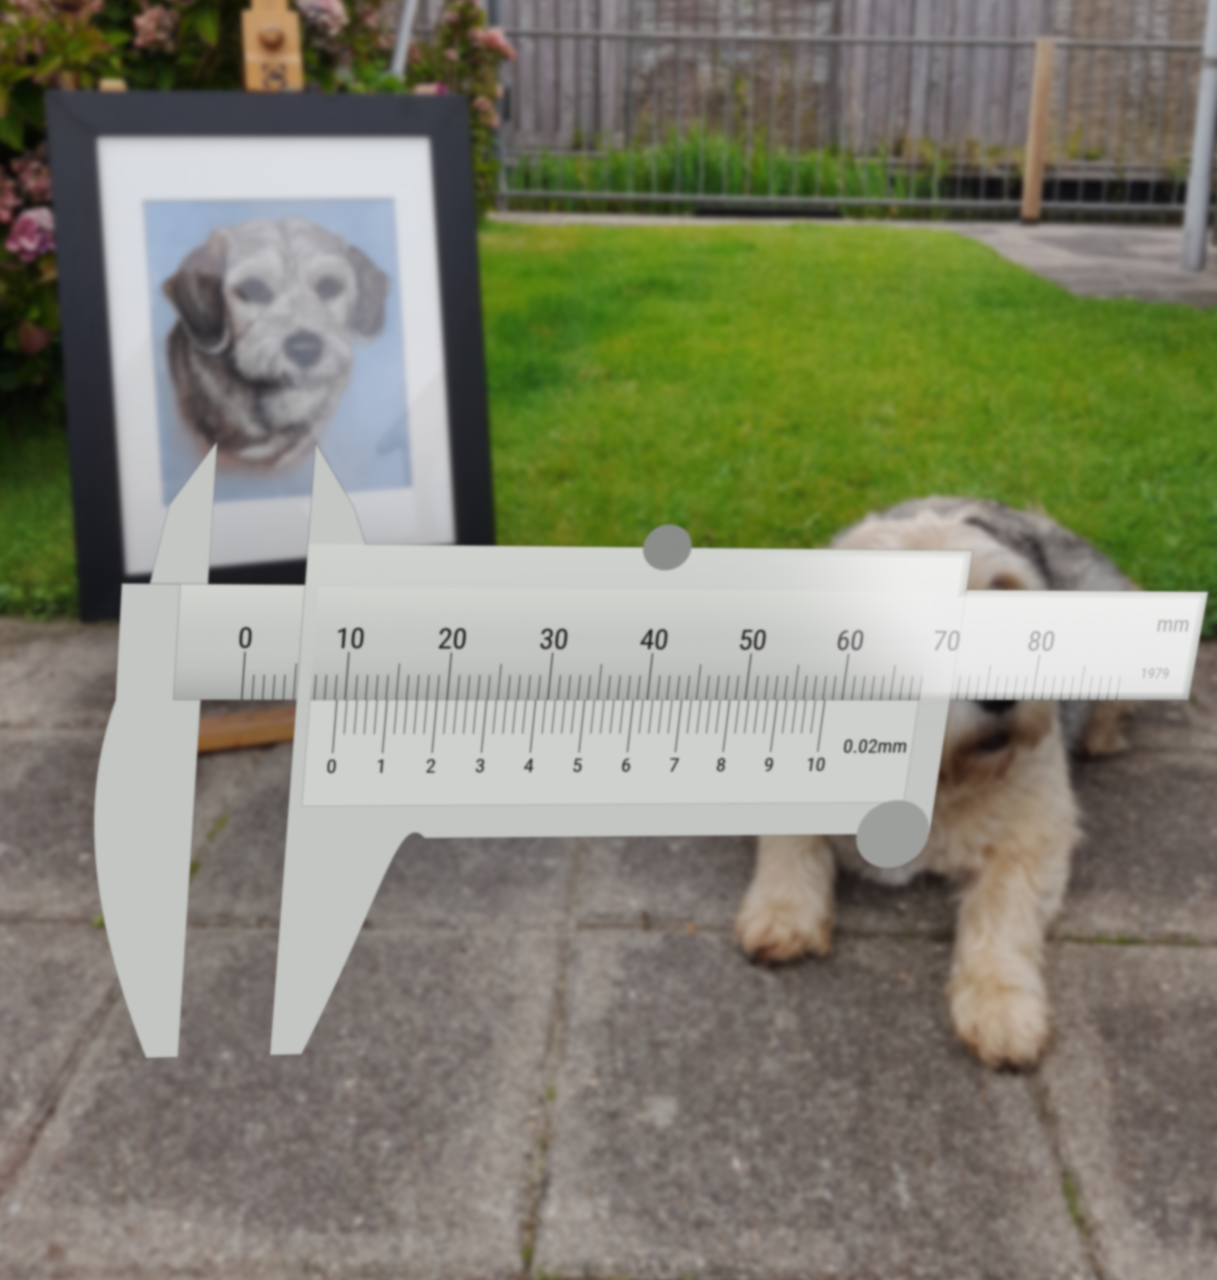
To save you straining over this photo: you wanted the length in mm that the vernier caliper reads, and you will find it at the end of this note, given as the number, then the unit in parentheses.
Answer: 9.2 (mm)
